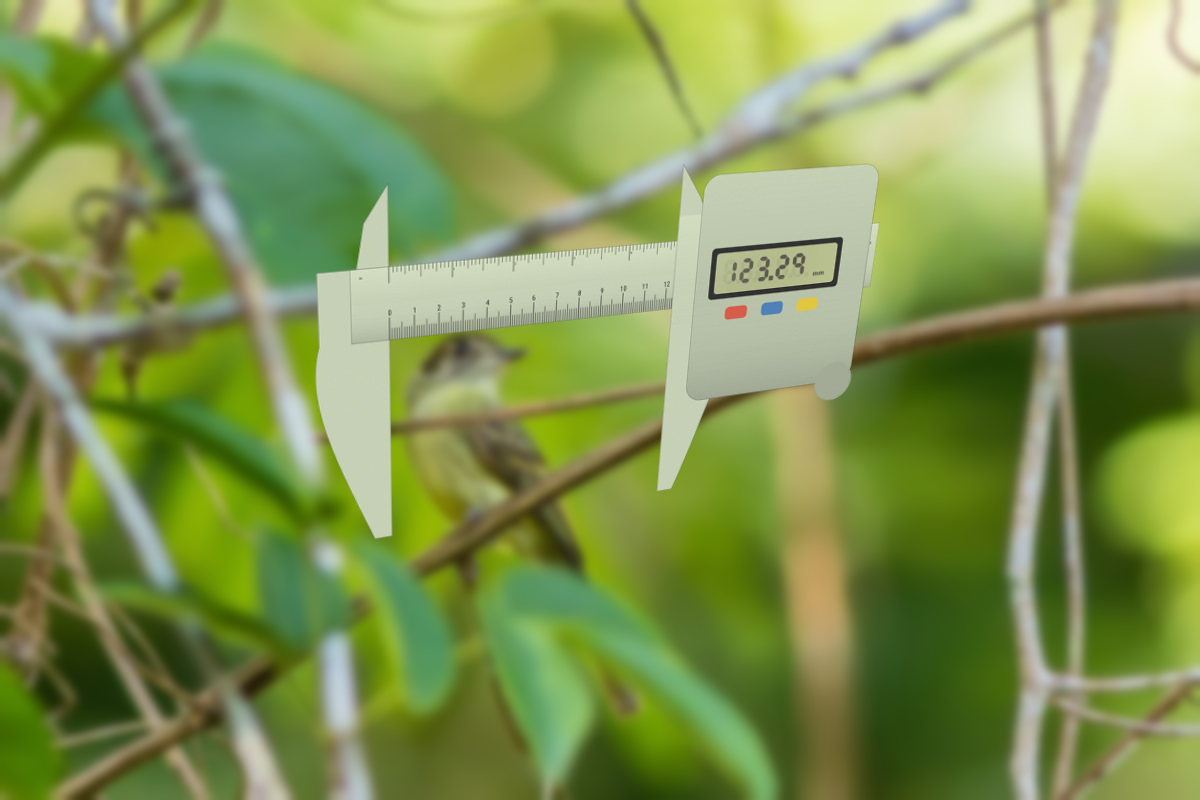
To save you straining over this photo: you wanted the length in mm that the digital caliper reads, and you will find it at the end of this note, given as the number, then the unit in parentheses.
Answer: 123.29 (mm)
